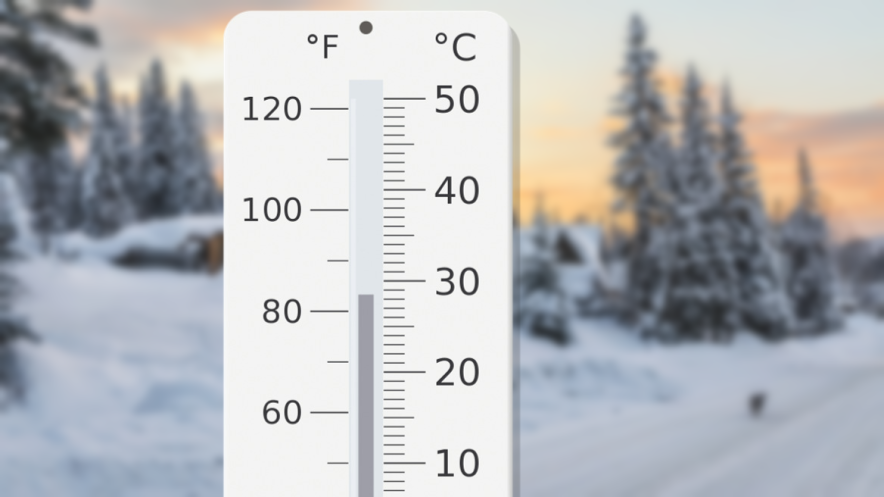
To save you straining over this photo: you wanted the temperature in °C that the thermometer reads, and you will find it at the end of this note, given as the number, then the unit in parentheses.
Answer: 28.5 (°C)
